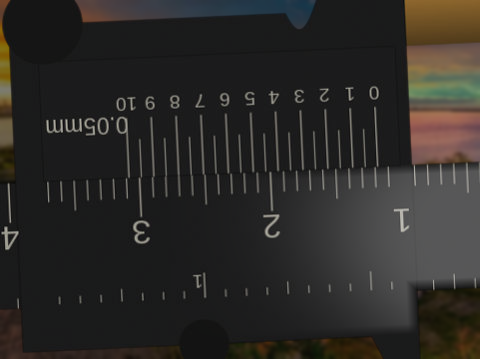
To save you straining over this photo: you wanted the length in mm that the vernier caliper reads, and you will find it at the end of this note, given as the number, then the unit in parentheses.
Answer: 11.8 (mm)
